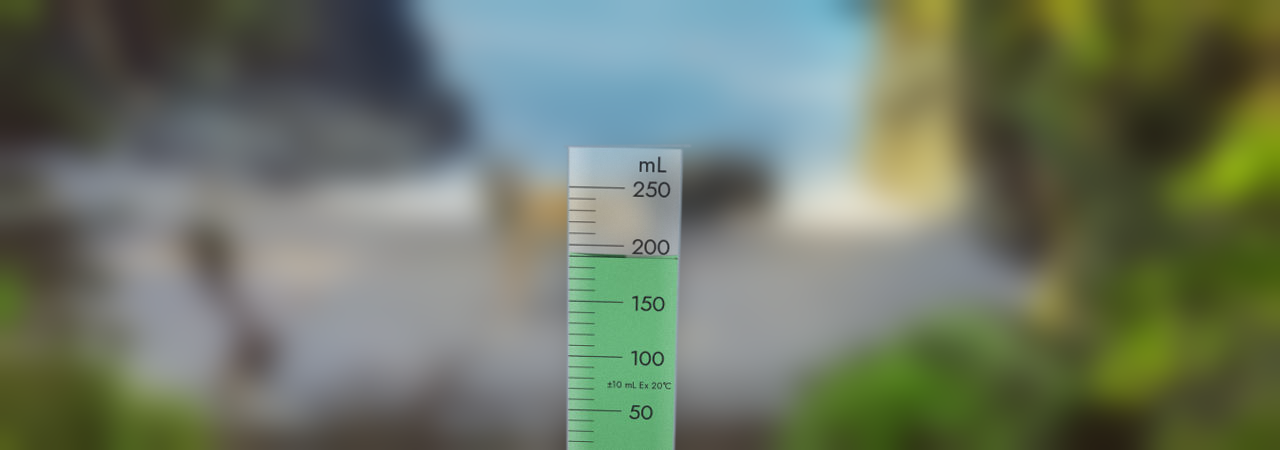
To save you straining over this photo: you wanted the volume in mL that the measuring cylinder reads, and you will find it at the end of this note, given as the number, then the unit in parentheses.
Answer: 190 (mL)
